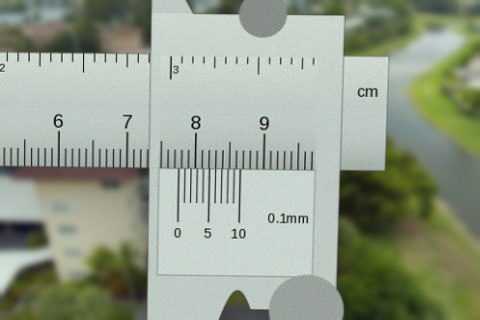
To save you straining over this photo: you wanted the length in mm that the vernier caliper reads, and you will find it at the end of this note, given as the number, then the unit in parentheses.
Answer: 77.6 (mm)
